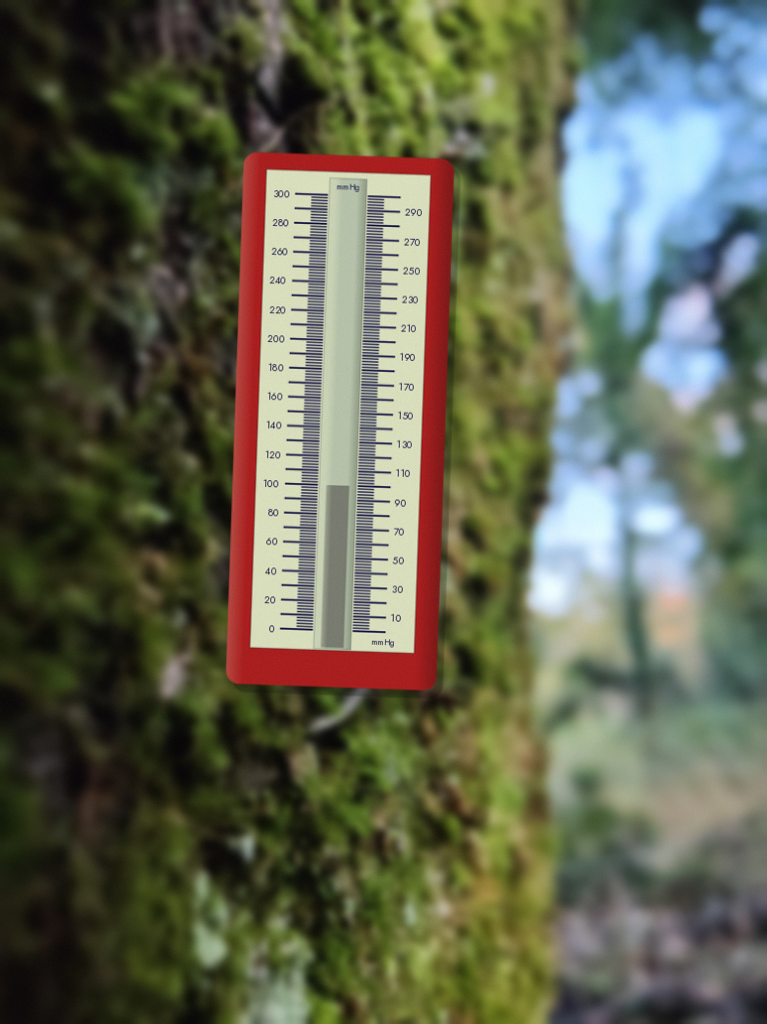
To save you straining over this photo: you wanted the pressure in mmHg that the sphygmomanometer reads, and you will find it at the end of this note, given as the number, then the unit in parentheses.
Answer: 100 (mmHg)
